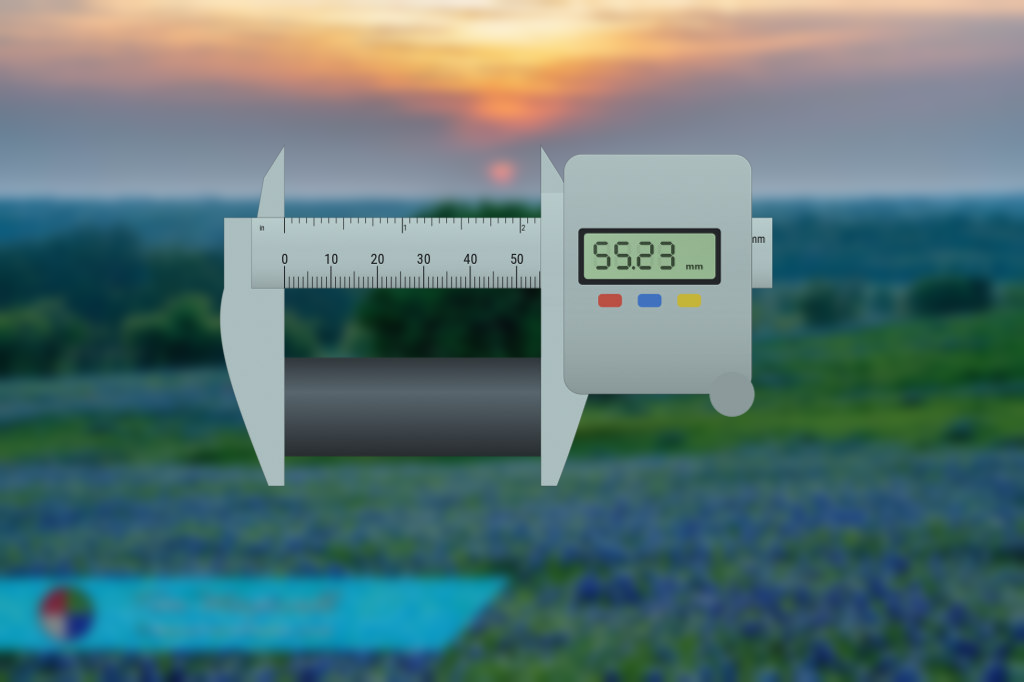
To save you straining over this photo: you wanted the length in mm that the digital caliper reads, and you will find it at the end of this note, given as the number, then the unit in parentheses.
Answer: 55.23 (mm)
